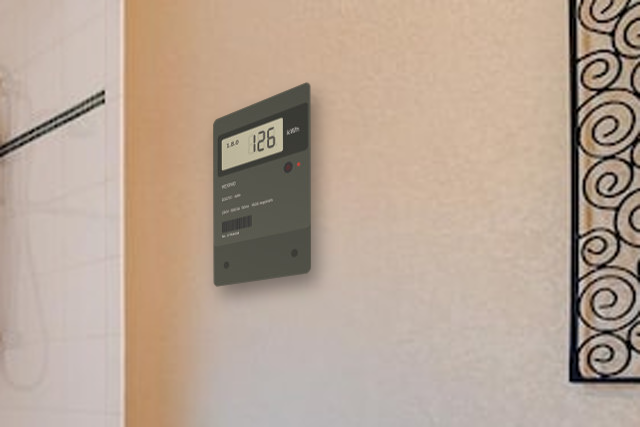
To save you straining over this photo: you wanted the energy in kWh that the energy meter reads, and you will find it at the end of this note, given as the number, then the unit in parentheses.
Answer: 126 (kWh)
